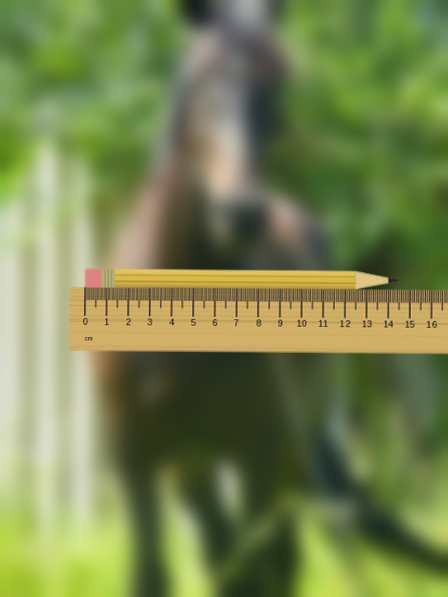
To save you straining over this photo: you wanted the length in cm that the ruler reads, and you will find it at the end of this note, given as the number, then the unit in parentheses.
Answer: 14.5 (cm)
